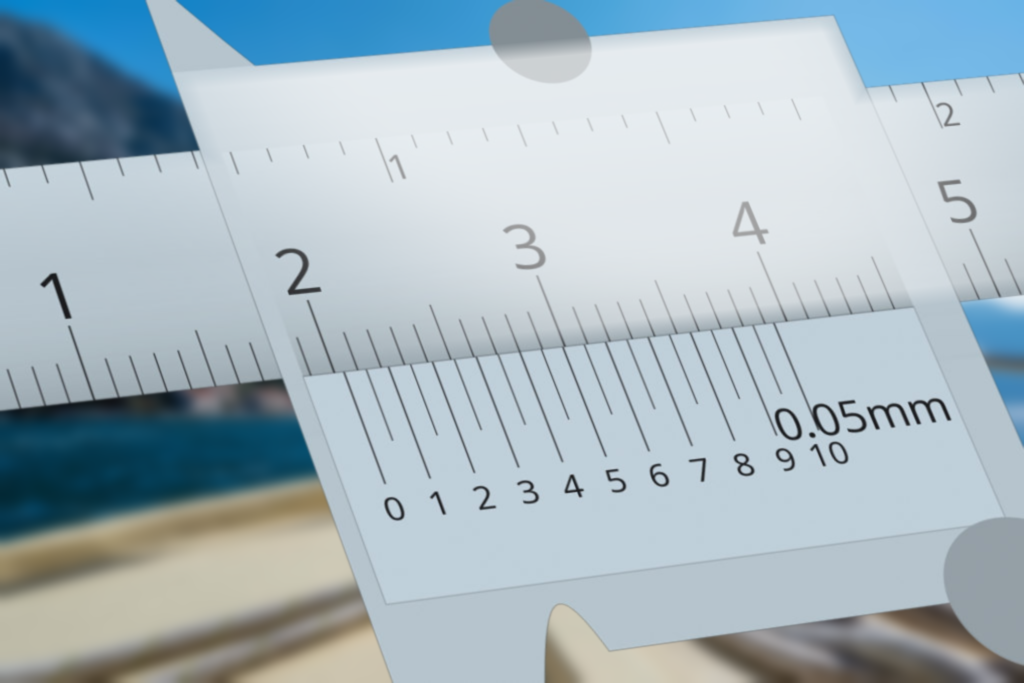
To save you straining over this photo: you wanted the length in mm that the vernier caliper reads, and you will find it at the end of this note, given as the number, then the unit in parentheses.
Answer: 20.4 (mm)
